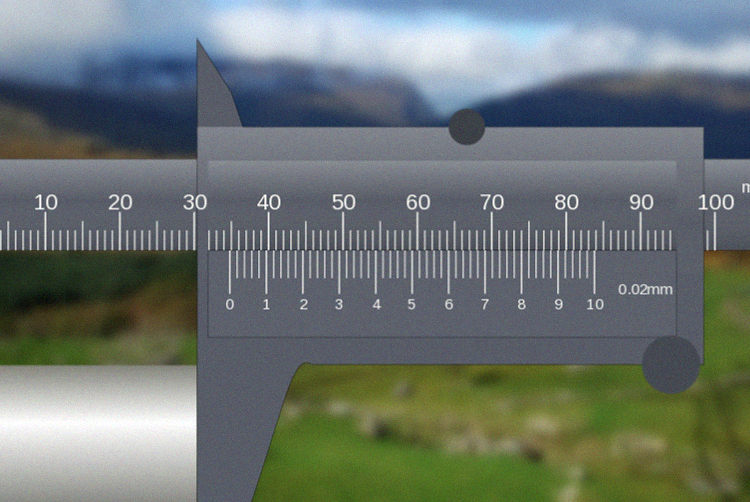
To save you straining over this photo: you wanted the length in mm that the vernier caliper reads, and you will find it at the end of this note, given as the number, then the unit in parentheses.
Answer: 34.8 (mm)
